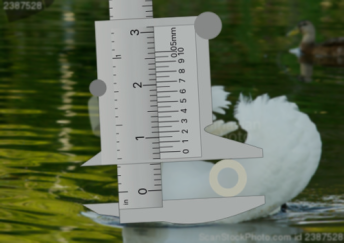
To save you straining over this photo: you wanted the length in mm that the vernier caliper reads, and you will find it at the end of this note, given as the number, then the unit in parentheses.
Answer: 7.2 (mm)
